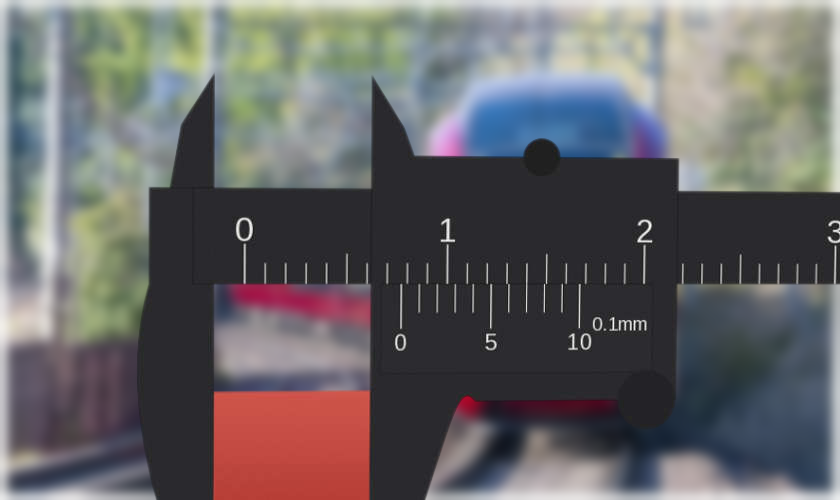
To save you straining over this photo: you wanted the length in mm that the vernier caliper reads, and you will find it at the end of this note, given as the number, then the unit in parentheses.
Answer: 7.7 (mm)
